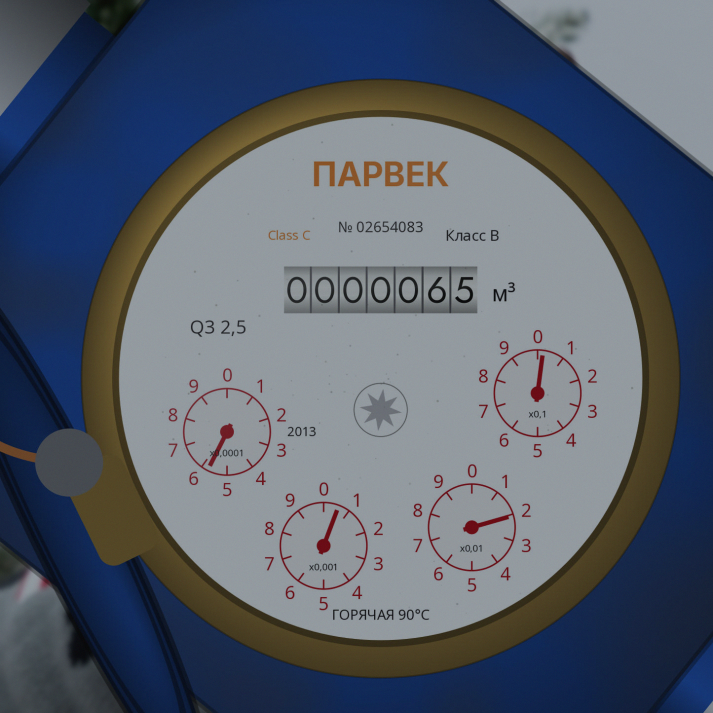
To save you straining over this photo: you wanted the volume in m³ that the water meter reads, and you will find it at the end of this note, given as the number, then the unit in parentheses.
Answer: 65.0205 (m³)
